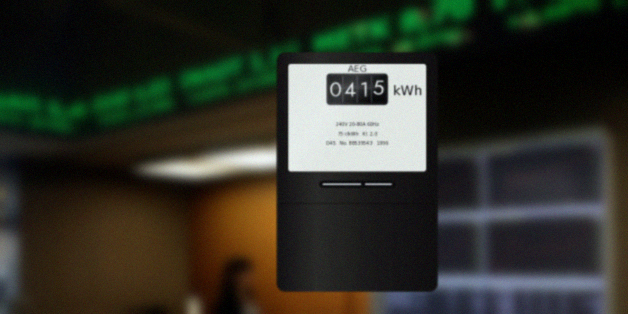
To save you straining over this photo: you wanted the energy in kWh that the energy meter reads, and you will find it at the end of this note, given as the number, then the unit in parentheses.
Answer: 415 (kWh)
